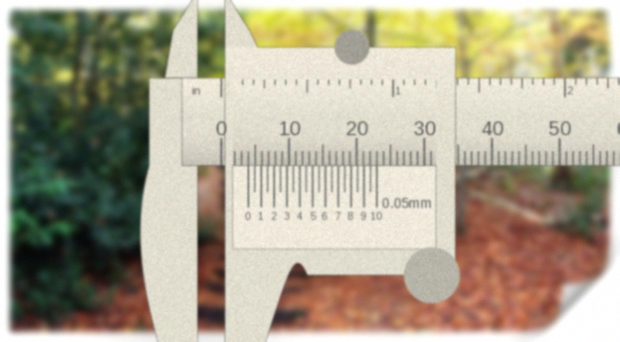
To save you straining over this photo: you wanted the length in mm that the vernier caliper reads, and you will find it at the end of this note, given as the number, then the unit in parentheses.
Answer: 4.0 (mm)
